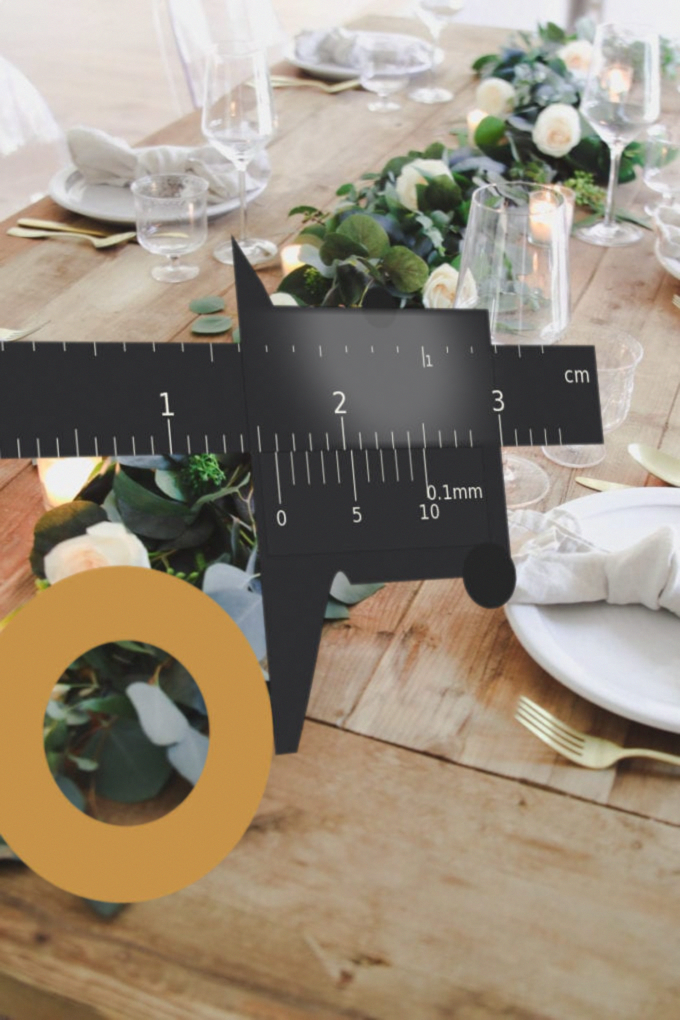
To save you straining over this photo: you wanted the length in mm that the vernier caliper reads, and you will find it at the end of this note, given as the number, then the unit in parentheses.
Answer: 15.9 (mm)
